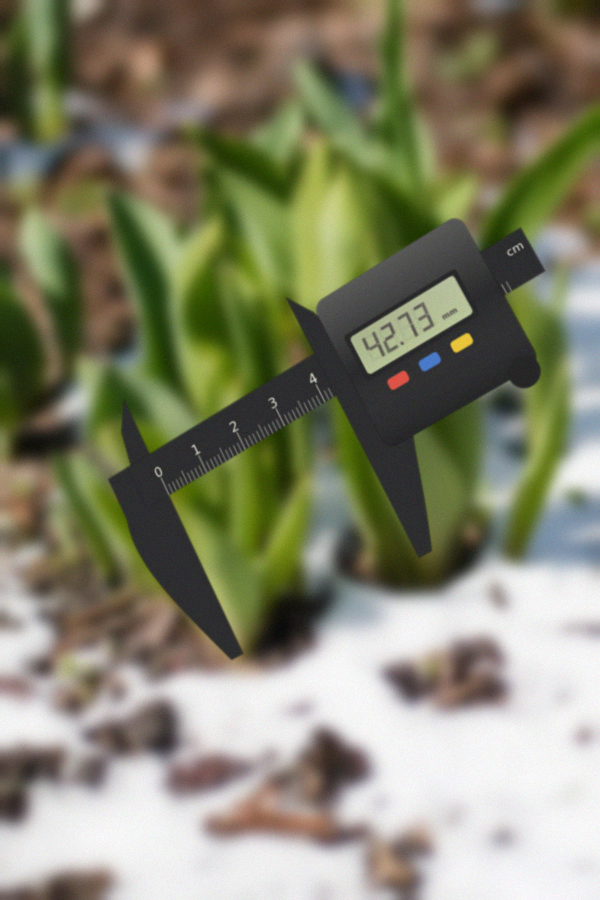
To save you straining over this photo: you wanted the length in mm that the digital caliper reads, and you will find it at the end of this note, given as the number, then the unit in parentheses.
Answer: 42.73 (mm)
